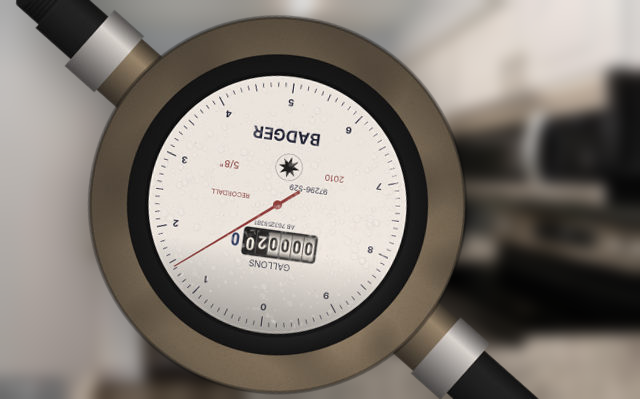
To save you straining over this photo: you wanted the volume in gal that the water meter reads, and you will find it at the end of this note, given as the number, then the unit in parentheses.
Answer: 201.4 (gal)
